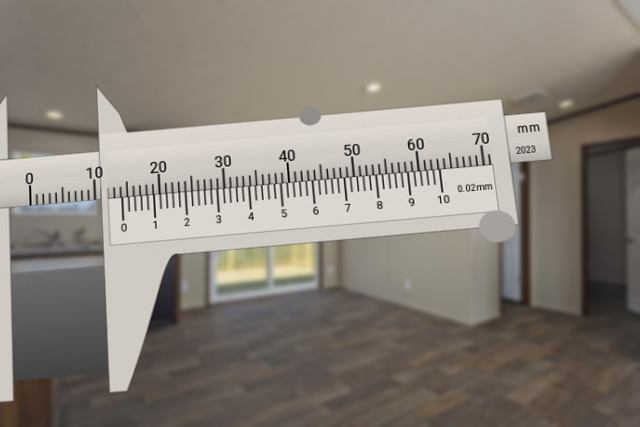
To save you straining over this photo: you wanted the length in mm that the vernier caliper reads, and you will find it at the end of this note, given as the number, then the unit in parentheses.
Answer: 14.2 (mm)
